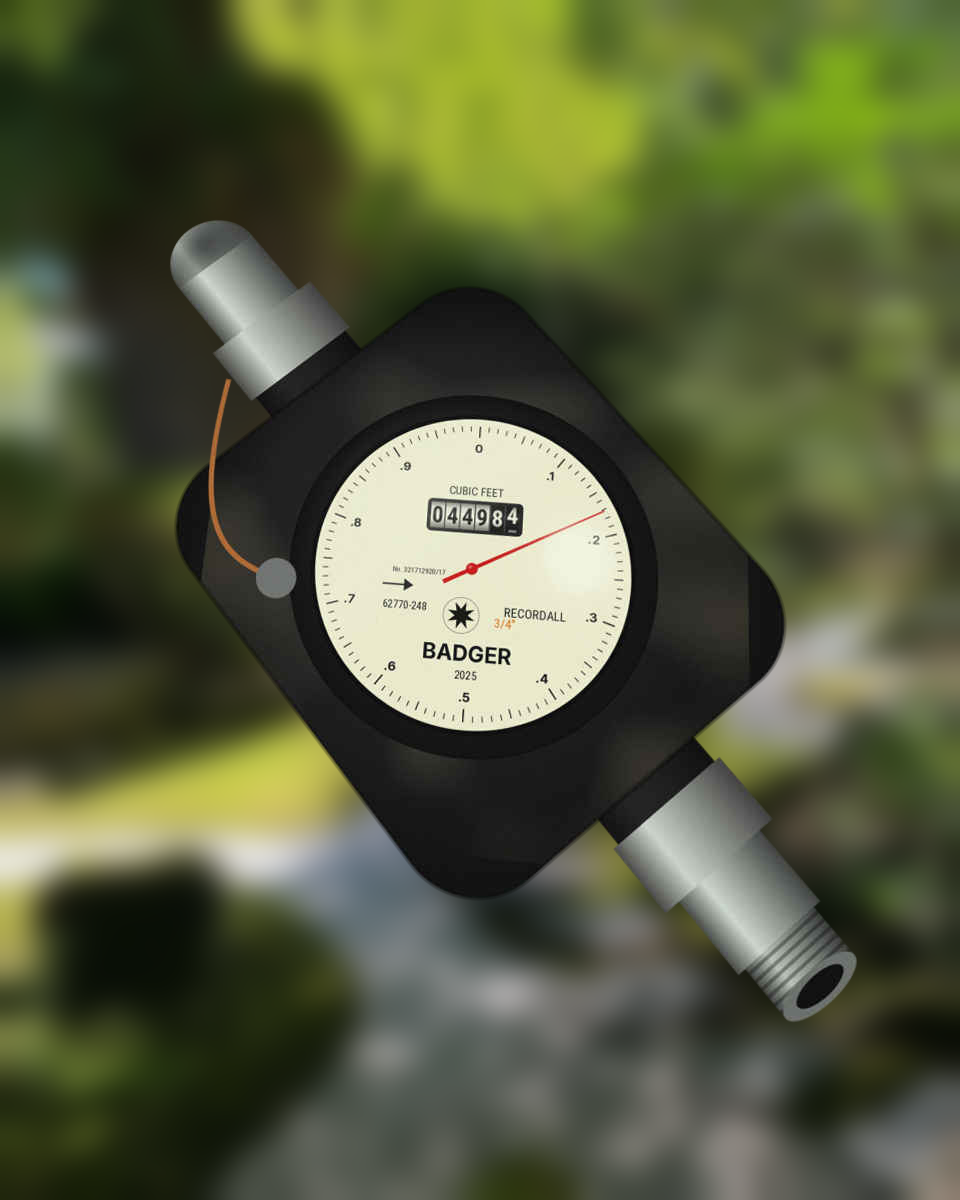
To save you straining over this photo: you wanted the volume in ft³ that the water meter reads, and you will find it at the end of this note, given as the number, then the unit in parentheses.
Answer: 44984.17 (ft³)
